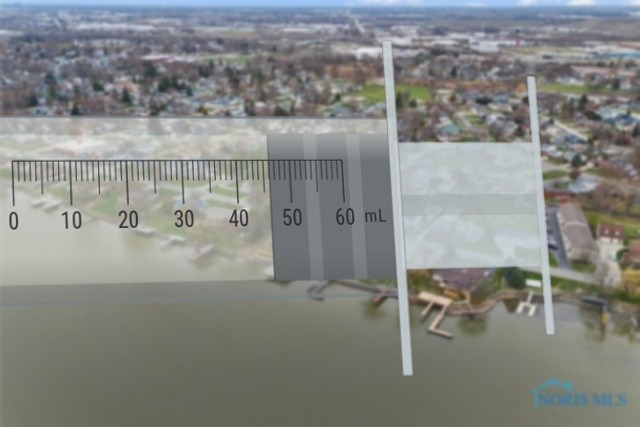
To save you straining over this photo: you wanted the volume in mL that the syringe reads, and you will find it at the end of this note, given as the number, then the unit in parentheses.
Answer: 46 (mL)
